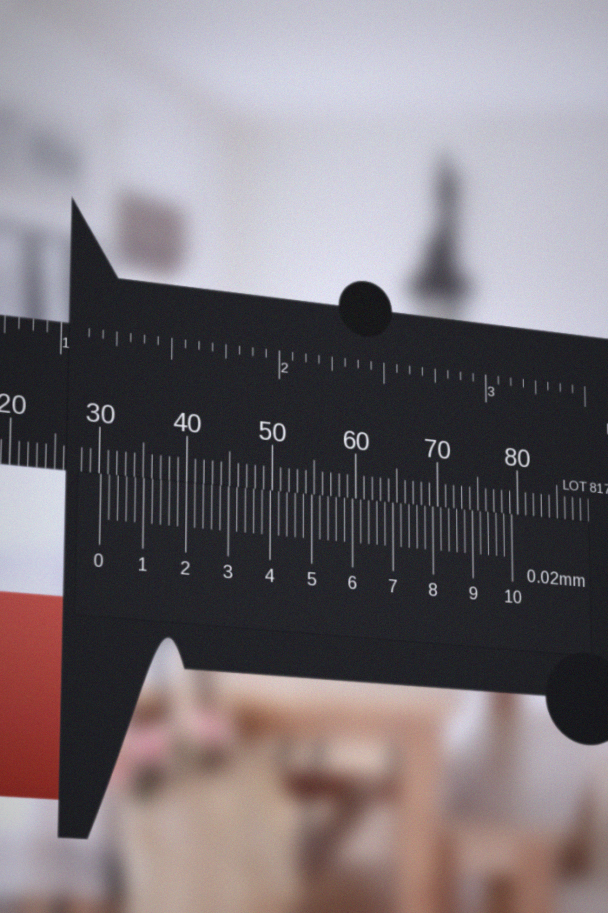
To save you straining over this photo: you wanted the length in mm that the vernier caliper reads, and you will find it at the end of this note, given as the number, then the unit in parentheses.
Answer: 30.2 (mm)
